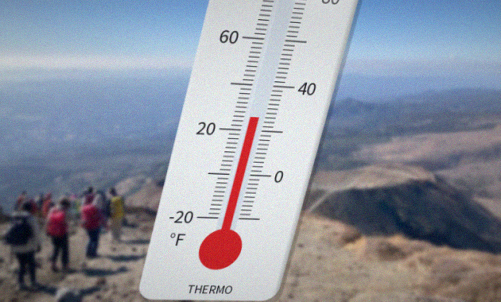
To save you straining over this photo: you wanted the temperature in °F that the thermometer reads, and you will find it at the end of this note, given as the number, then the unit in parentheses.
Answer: 26 (°F)
